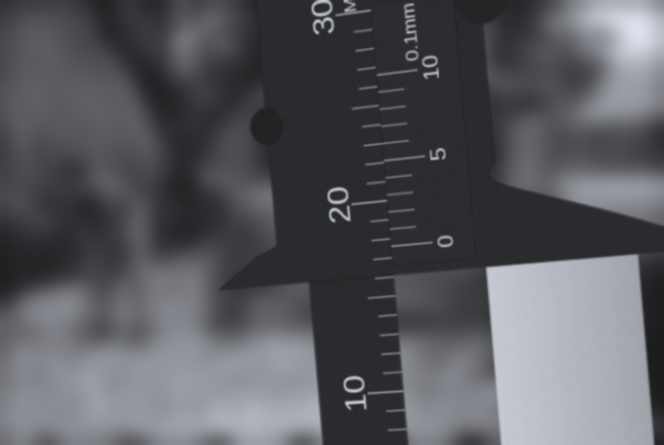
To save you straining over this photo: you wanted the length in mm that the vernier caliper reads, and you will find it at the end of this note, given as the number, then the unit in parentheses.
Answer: 17.6 (mm)
